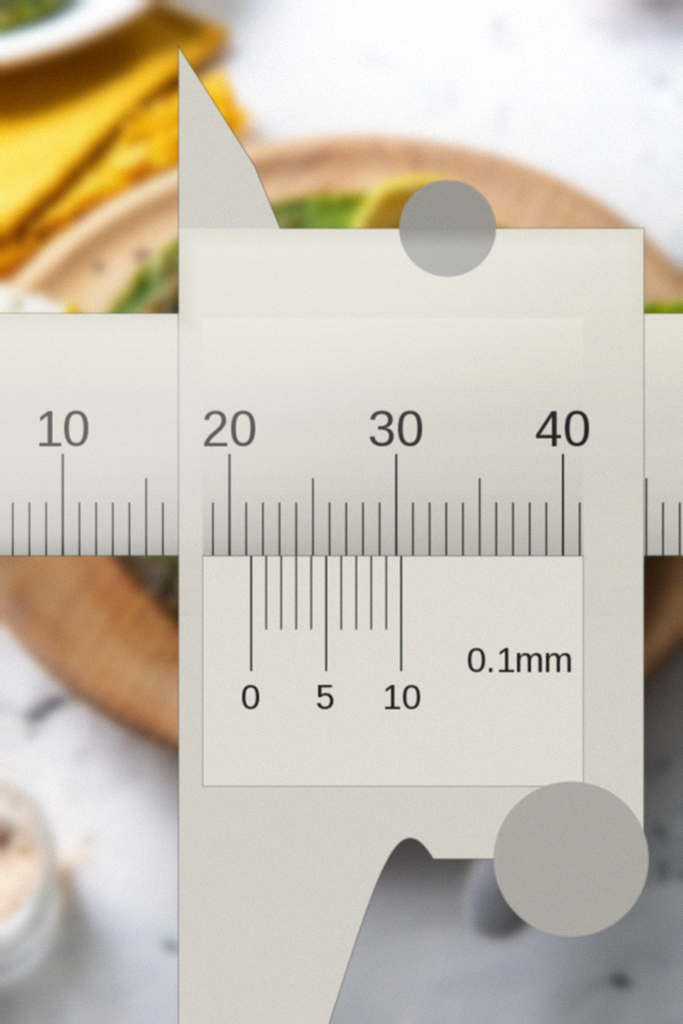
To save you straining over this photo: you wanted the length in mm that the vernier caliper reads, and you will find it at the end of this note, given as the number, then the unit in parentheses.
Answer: 21.3 (mm)
